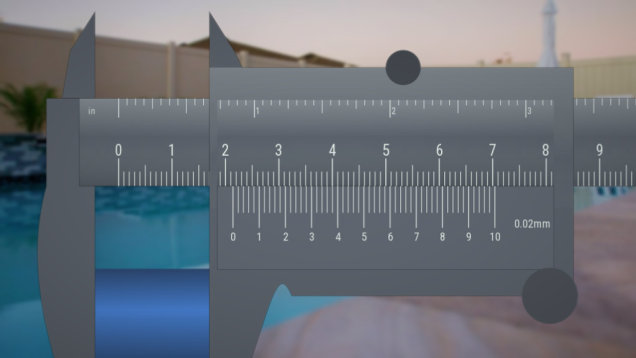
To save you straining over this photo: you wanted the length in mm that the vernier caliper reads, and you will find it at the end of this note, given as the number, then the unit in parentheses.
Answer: 21.4 (mm)
